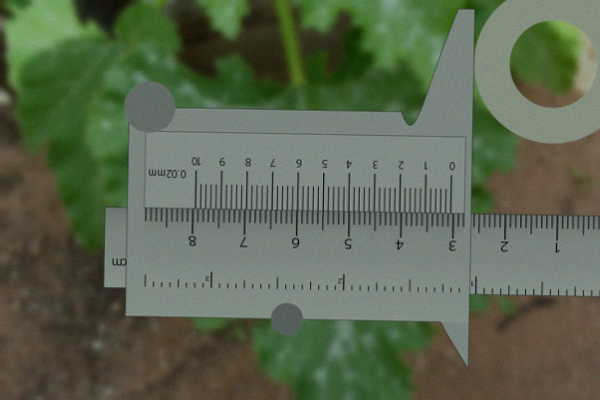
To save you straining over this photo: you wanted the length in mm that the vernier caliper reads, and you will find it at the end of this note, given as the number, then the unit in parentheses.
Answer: 30.5 (mm)
